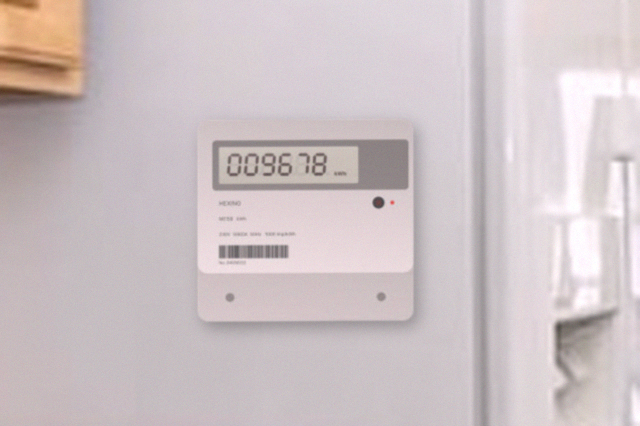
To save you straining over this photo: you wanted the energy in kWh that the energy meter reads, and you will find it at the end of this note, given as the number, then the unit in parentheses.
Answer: 9678 (kWh)
